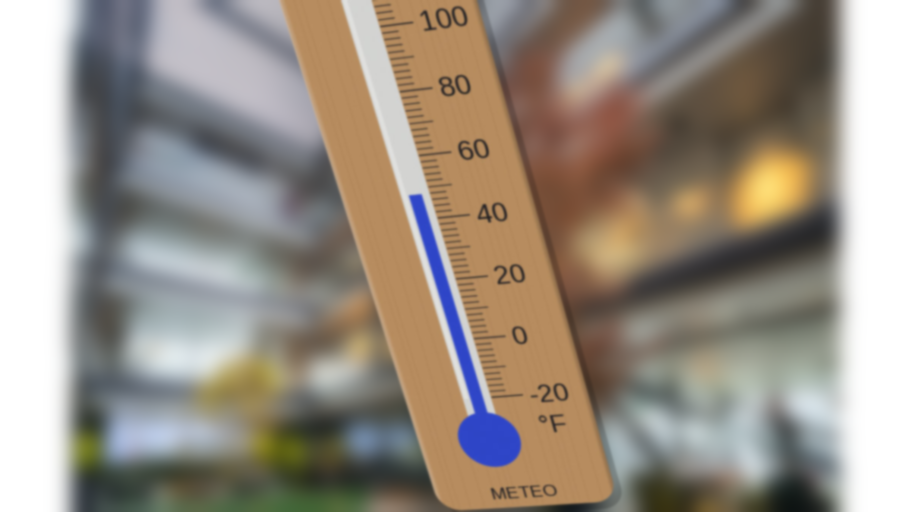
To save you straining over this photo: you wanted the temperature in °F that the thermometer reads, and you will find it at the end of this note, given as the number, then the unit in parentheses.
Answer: 48 (°F)
